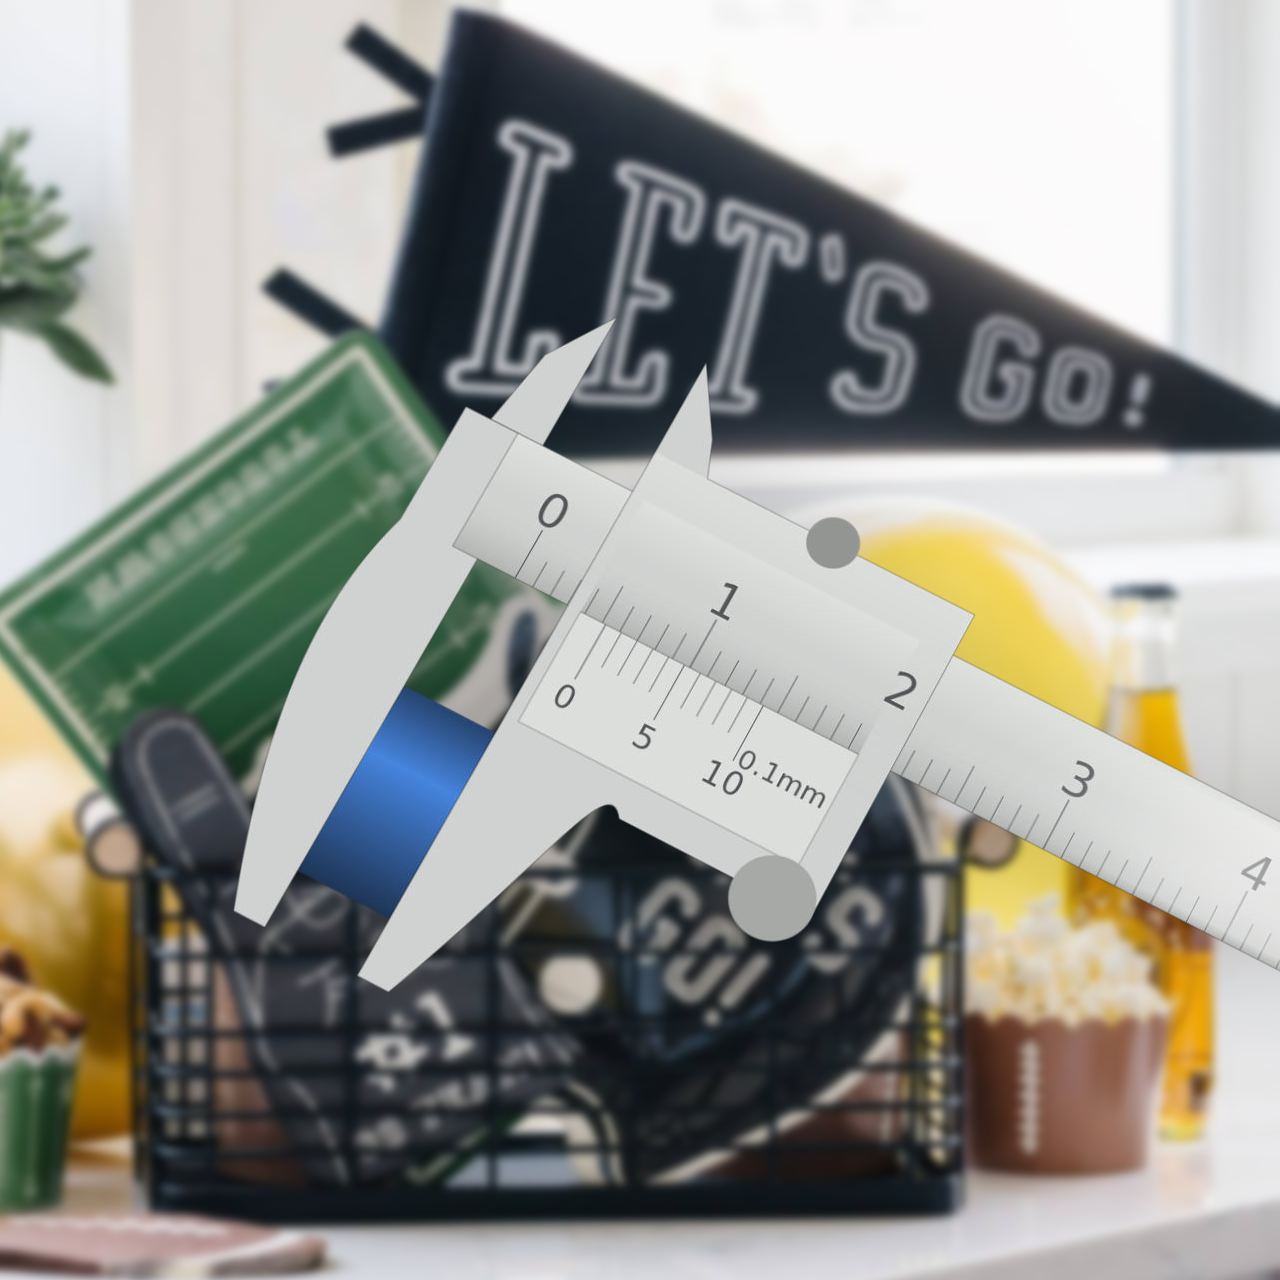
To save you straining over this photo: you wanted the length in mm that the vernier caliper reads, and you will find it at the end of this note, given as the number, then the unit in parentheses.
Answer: 5.2 (mm)
